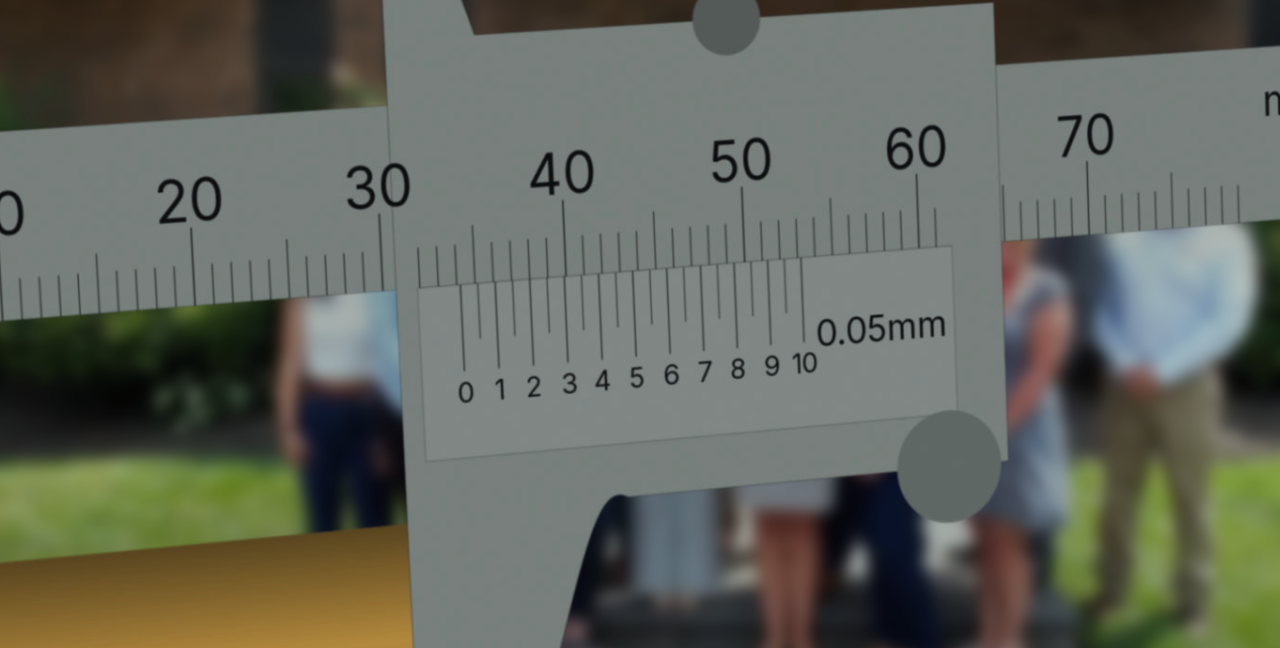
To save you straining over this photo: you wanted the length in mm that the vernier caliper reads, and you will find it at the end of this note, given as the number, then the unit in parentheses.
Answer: 34.2 (mm)
